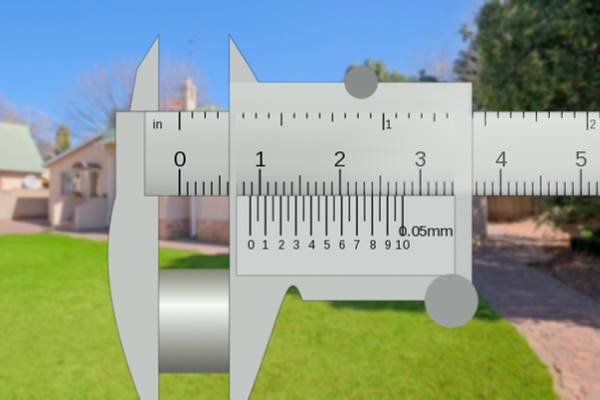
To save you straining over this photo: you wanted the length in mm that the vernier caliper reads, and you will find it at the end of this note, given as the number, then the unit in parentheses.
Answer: 8.8 (mm)
